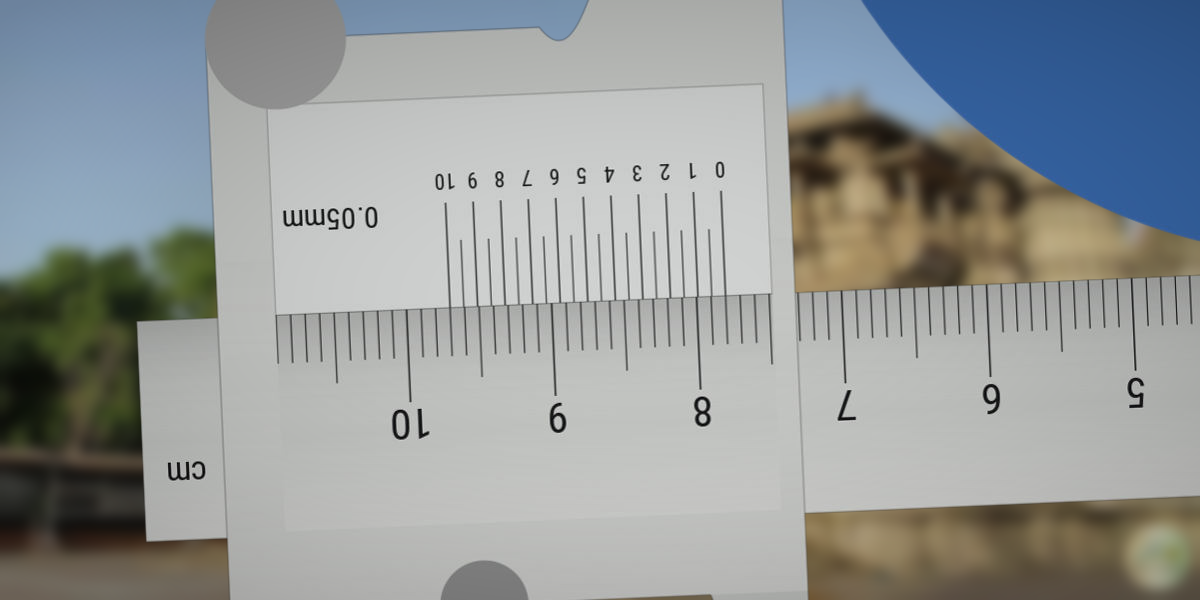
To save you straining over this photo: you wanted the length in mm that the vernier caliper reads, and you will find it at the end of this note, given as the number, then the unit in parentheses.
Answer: 78.0 (mm)
